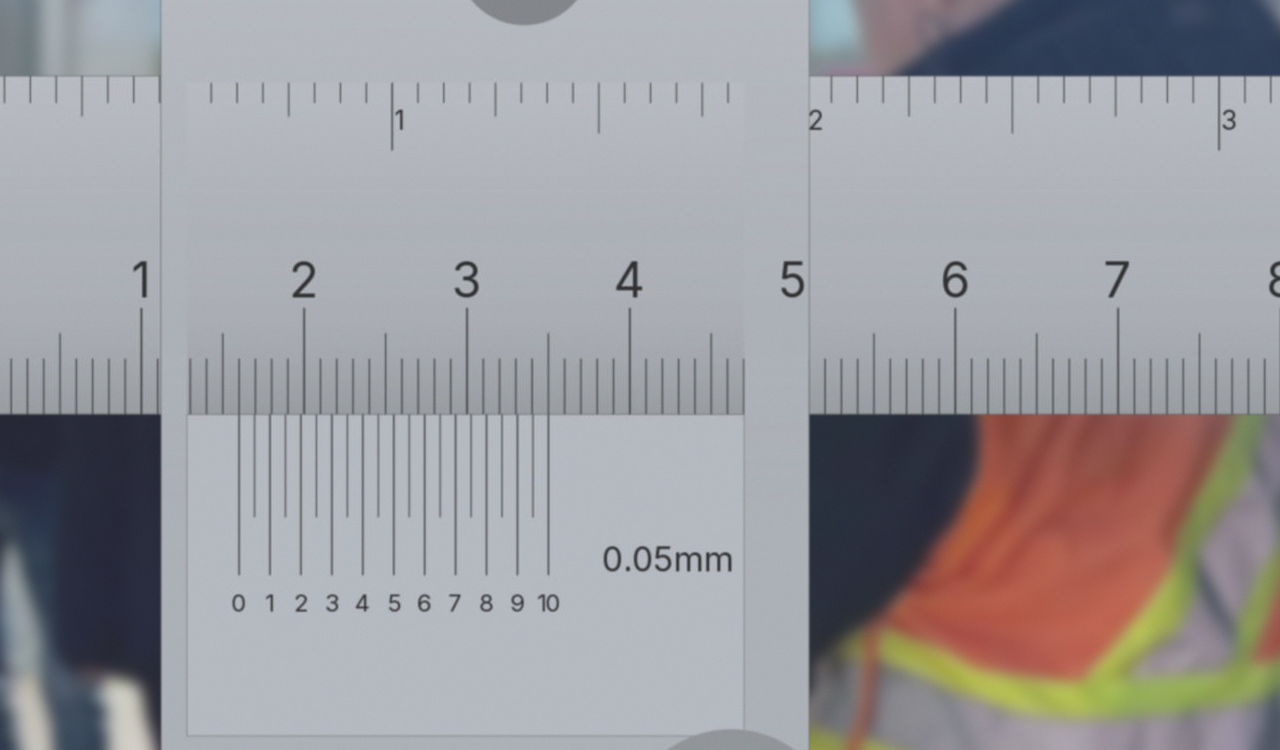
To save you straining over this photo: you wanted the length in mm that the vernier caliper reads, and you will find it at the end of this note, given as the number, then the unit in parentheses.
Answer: 16.0 (mm)
